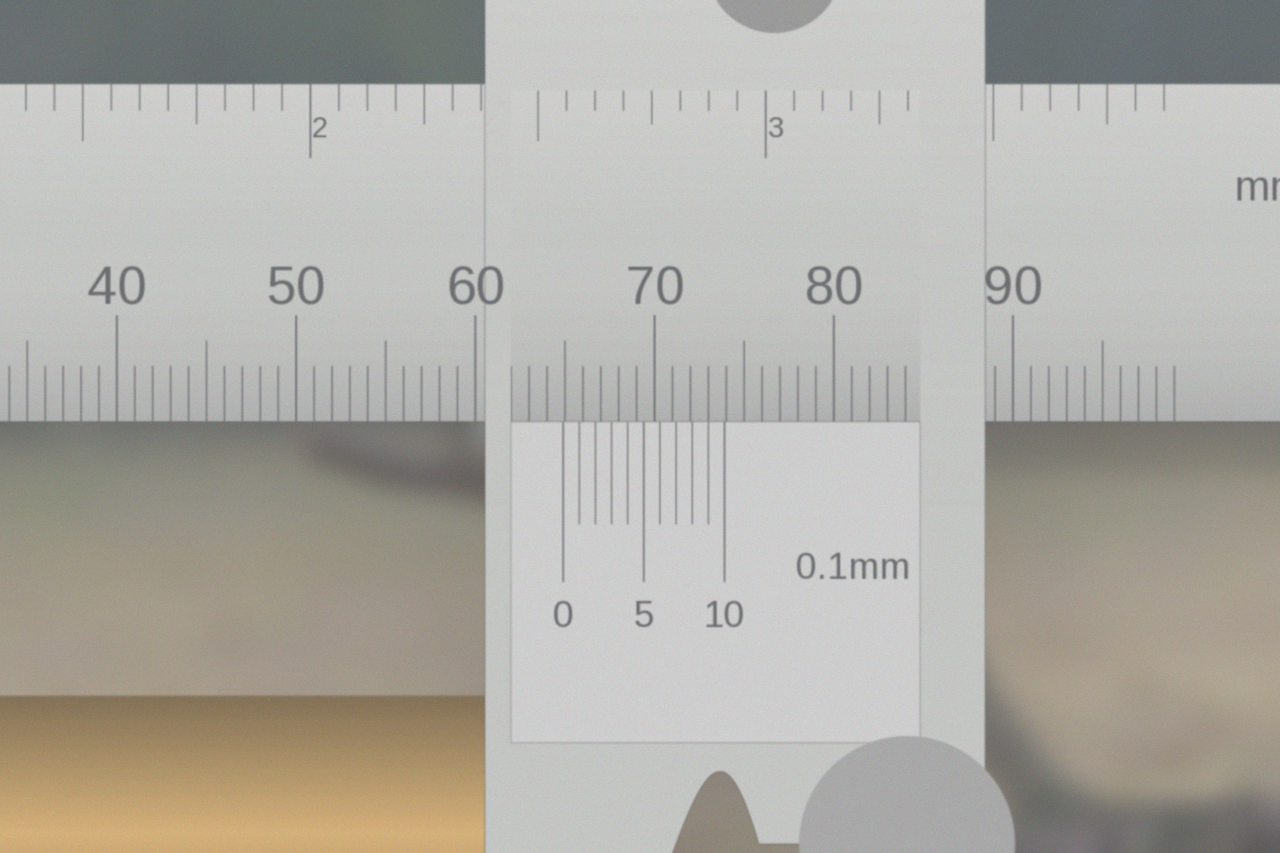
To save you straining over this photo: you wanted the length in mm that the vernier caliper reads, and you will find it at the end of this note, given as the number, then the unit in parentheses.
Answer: 64.9 (mm)
